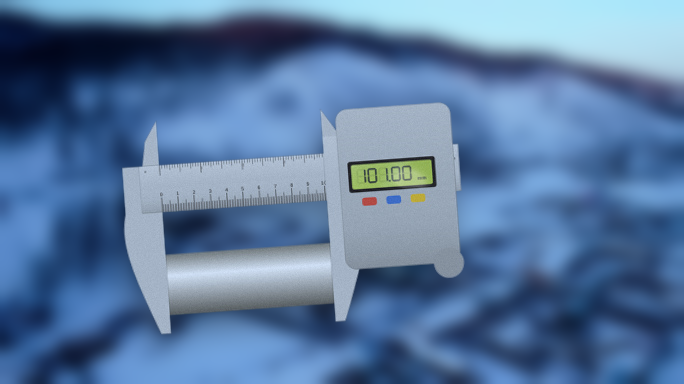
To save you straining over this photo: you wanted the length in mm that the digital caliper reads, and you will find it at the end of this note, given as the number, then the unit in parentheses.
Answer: 101.00 (mm)
